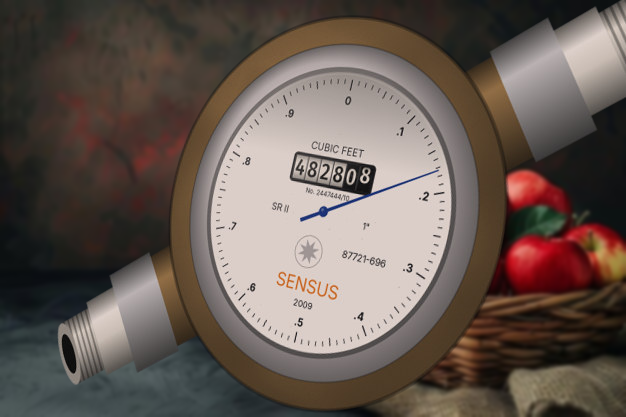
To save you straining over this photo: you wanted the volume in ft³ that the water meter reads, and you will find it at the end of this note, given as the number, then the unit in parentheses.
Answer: 482808.17 (ft³)
